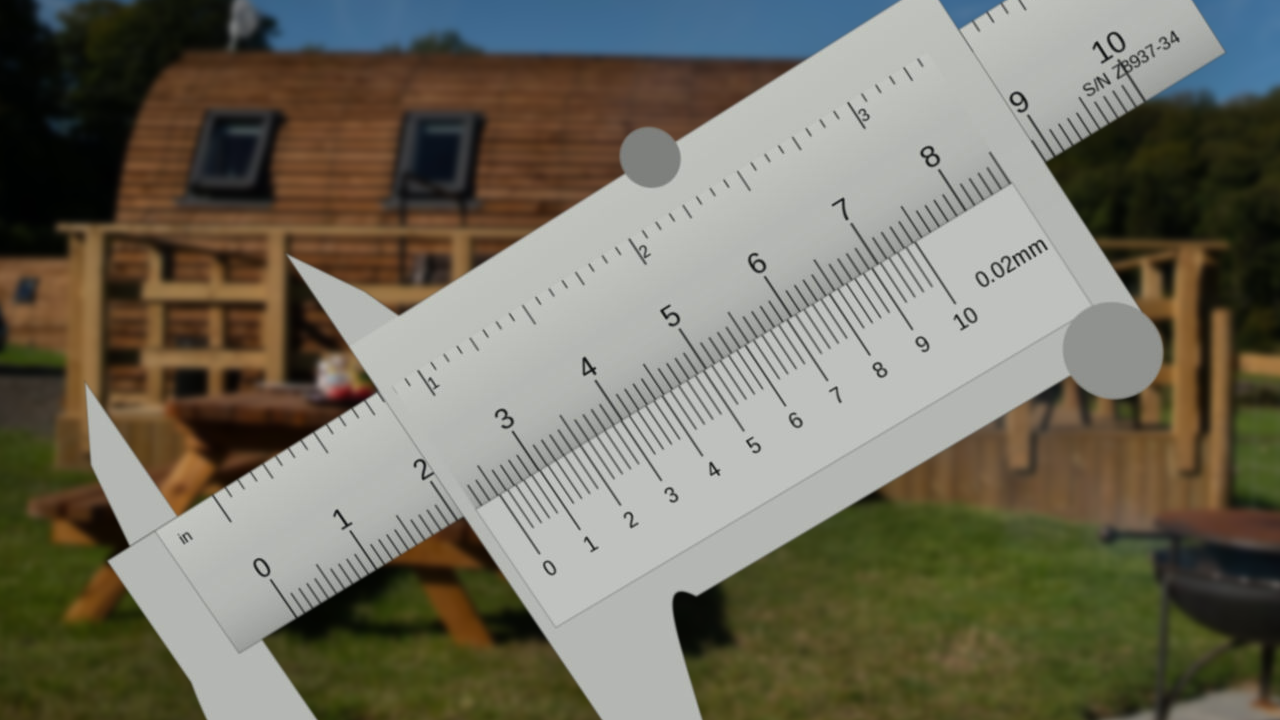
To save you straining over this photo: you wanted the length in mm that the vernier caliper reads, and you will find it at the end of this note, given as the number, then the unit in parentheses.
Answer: 25.2 (mm)
